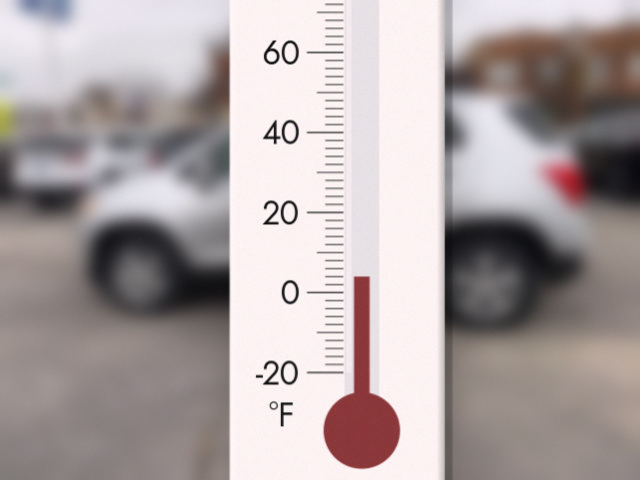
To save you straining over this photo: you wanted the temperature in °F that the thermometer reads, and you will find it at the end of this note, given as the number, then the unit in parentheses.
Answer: 4 (°F)
